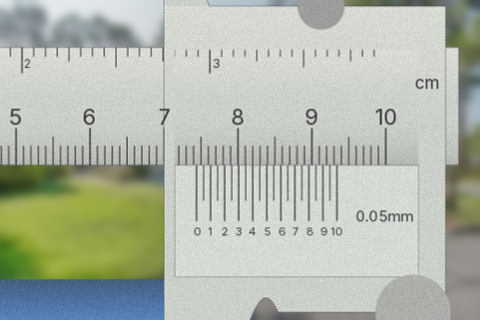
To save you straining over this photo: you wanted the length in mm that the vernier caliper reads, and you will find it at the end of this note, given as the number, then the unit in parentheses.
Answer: 74.4 (mm)
